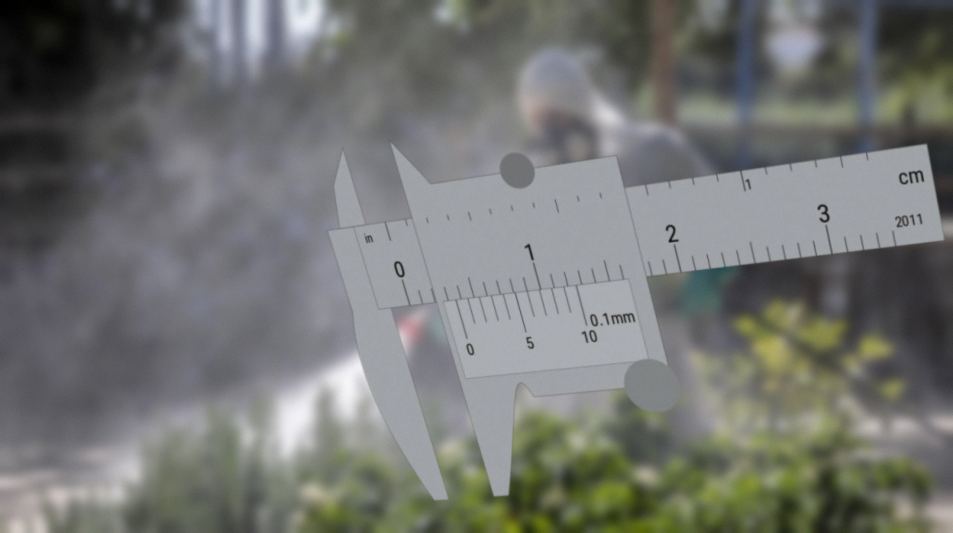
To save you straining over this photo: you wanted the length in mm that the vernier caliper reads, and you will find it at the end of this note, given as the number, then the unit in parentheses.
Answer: 3.6 (mm)
